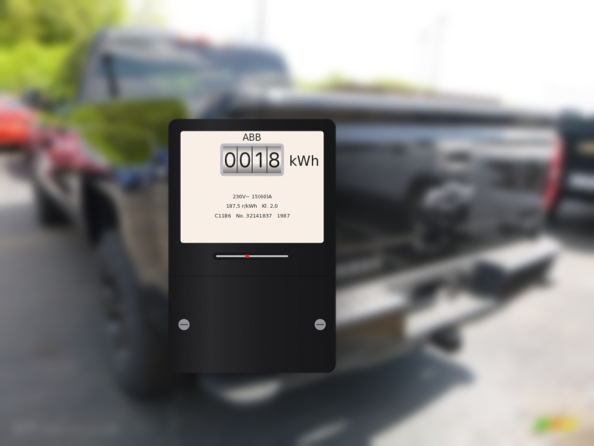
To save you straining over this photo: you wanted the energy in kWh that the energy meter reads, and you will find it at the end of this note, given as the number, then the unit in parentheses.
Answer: 18 (kWh)
